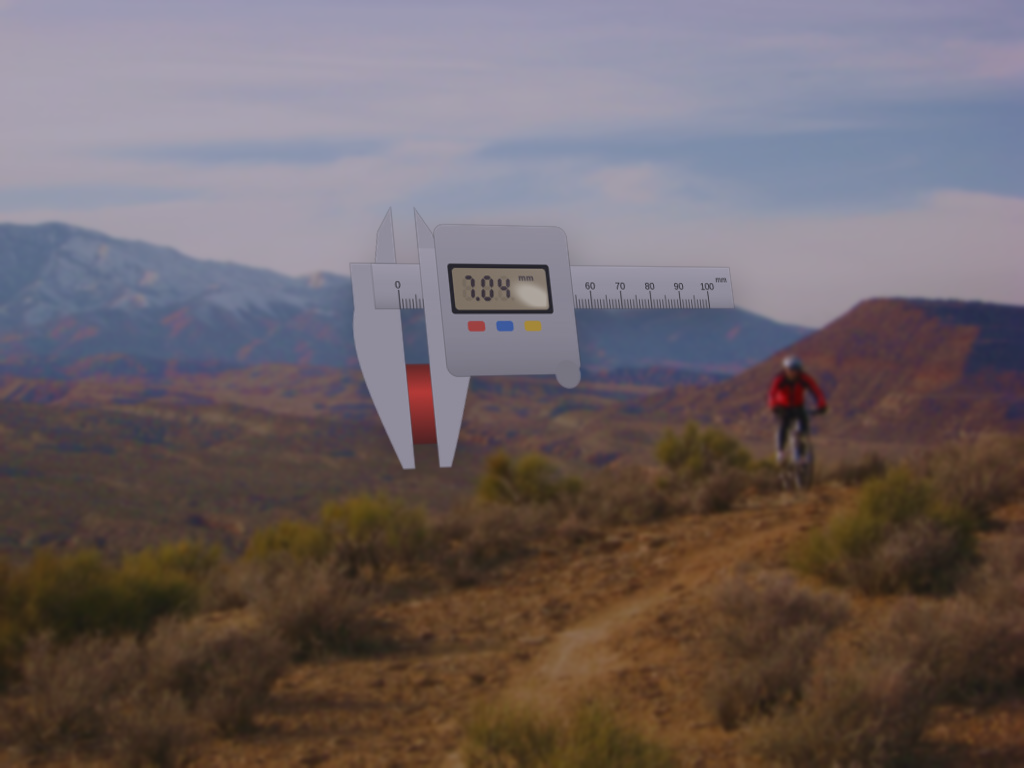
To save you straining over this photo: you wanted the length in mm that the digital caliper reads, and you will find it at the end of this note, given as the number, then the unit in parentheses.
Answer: 7.04 (mm)
